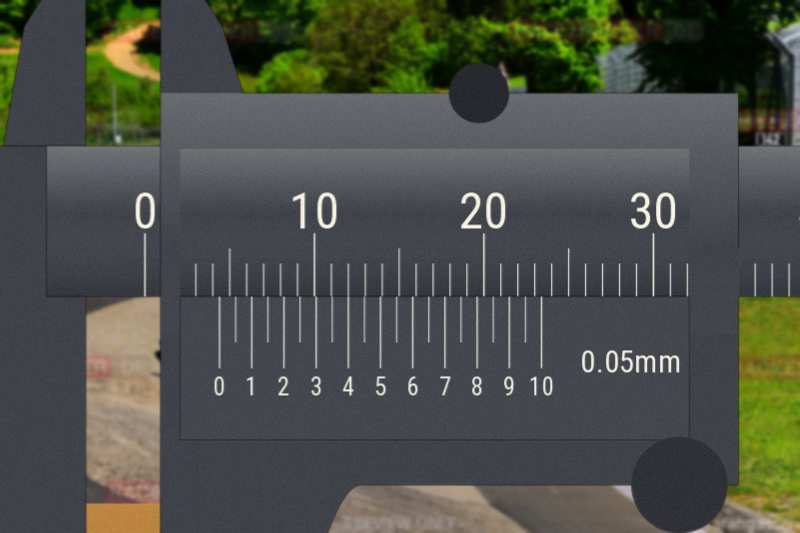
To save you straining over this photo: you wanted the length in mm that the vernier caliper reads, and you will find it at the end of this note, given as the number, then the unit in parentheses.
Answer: 4.4 (mm)
